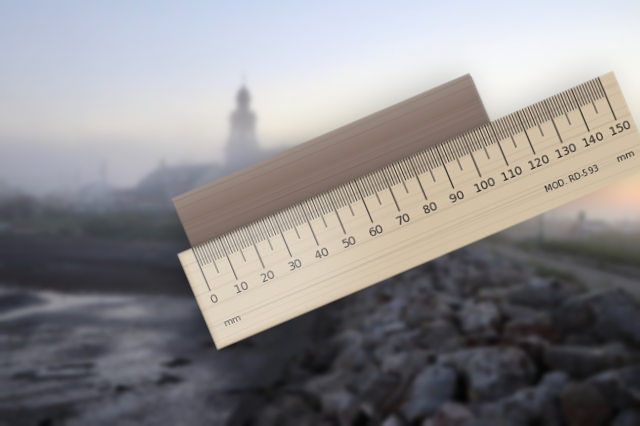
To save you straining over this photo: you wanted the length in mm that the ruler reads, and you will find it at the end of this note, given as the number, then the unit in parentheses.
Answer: 110 (mm)
